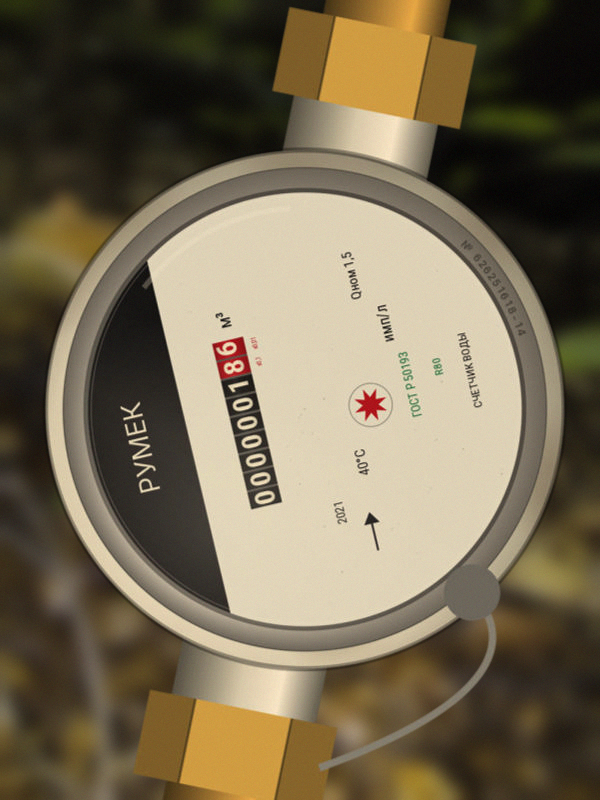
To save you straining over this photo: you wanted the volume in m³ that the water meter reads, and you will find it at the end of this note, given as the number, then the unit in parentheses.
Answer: 1.86 (m³)
